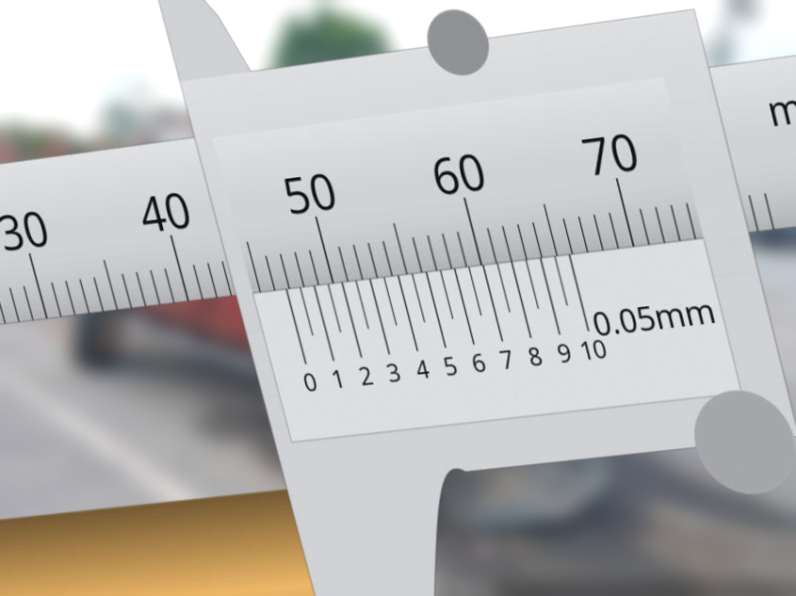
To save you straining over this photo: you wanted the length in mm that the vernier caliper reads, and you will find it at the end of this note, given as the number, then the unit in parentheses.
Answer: 46.8 (mm)
